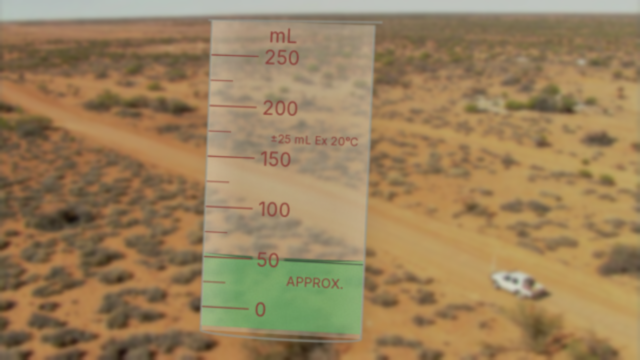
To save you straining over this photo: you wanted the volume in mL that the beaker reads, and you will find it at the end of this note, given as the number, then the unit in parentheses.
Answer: 50 (mL)
